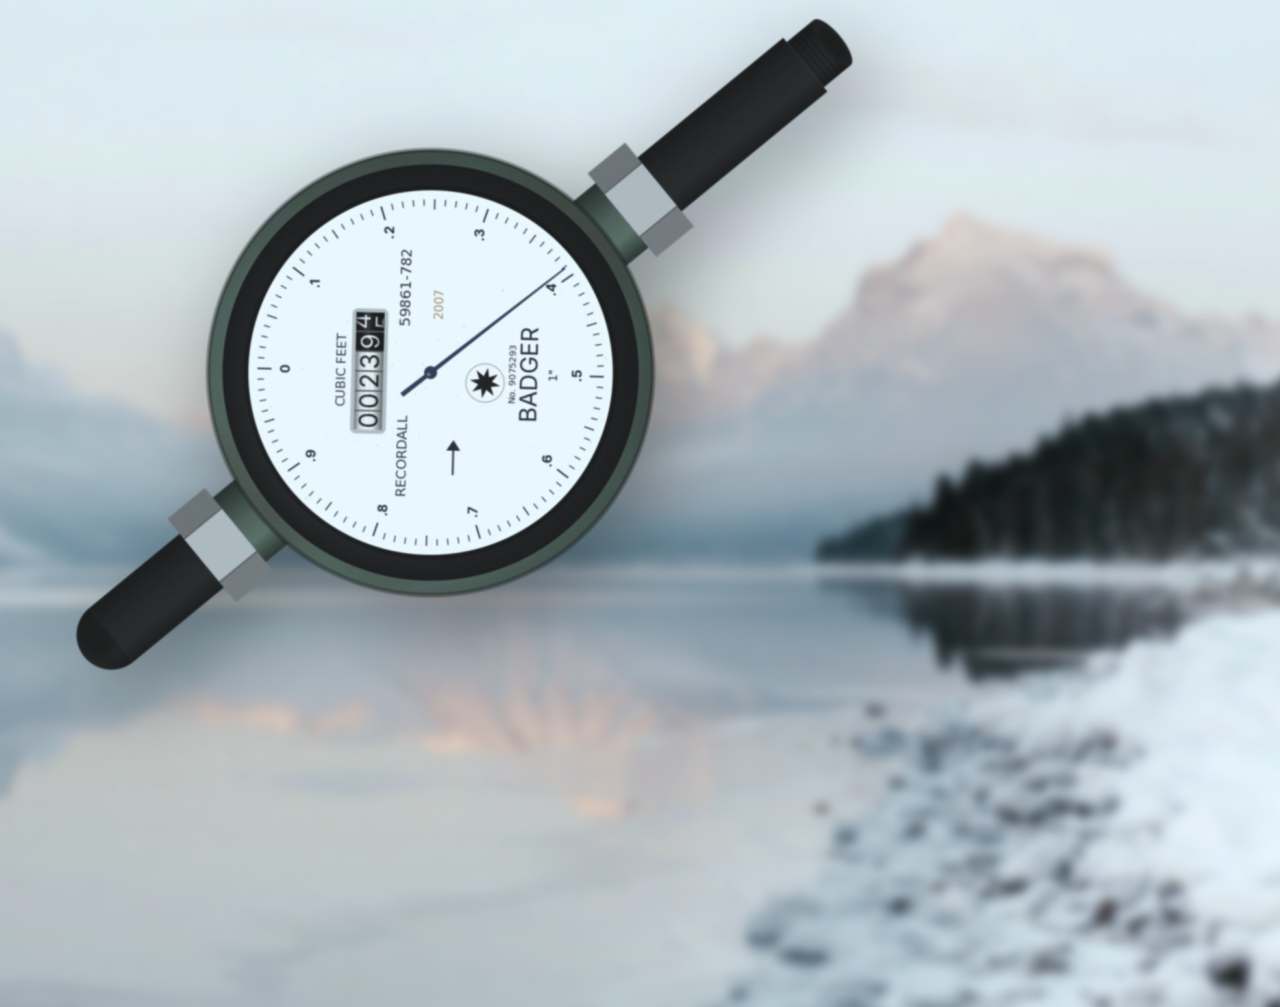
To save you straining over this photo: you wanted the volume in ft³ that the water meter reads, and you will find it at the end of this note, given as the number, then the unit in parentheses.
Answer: 2394.39 (ft³)
